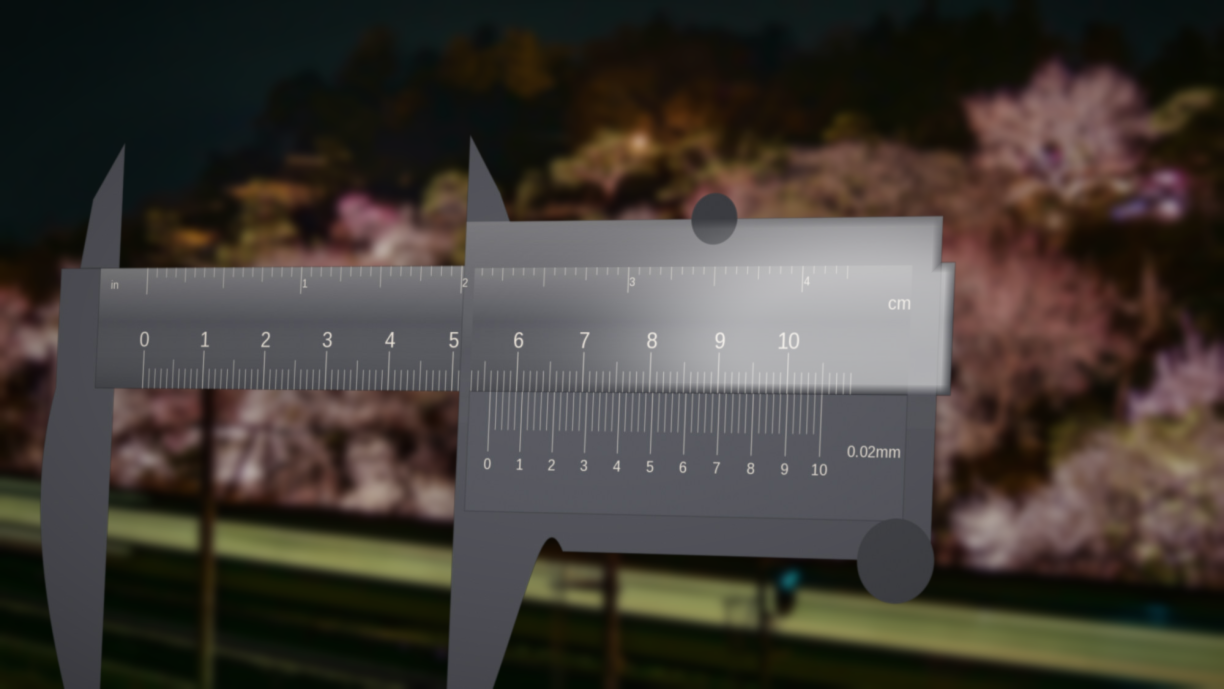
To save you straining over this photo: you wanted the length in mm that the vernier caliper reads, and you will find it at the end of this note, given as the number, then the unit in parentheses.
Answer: 56.0 (mm)
